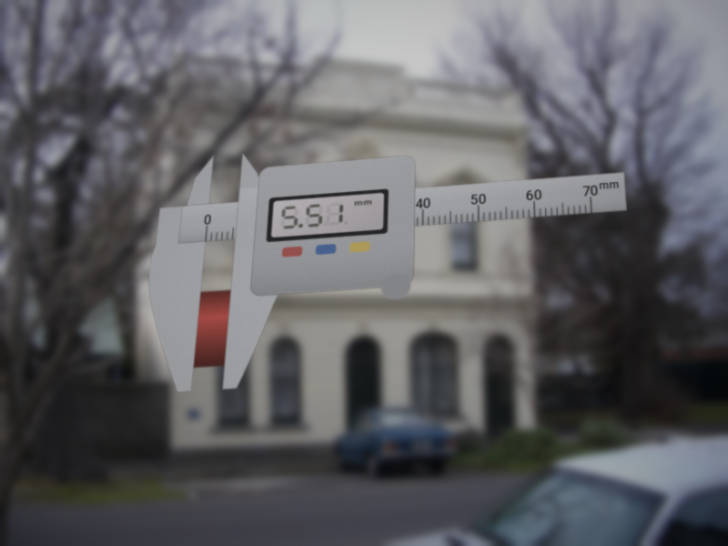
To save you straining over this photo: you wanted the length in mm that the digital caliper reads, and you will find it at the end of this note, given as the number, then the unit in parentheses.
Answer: 5.51 (mm)
